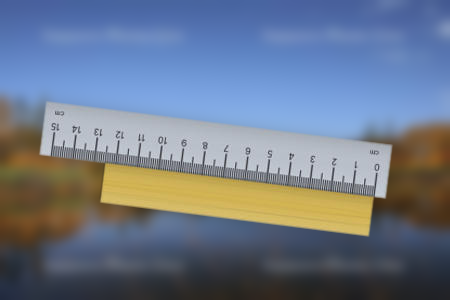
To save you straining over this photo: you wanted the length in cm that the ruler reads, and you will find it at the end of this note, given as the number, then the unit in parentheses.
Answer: 12.5 (cm)
